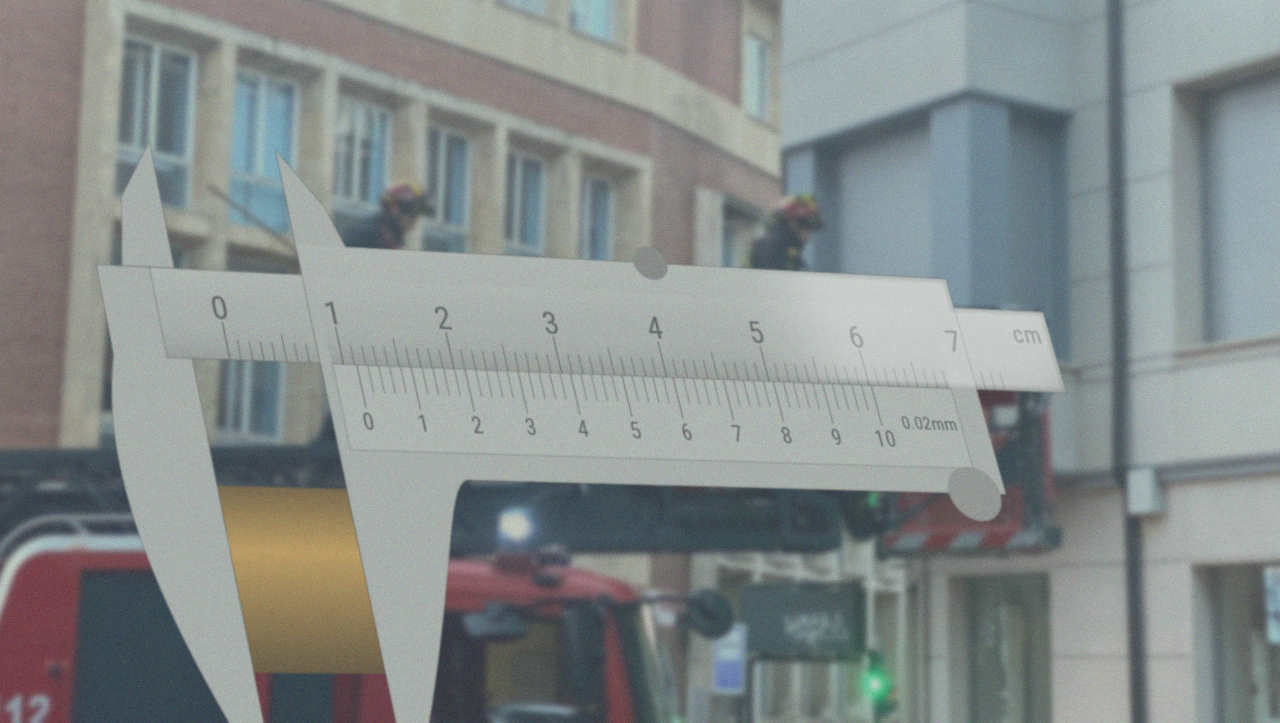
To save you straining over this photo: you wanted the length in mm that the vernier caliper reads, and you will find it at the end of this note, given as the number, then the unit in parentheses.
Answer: 11.2 (mm)
